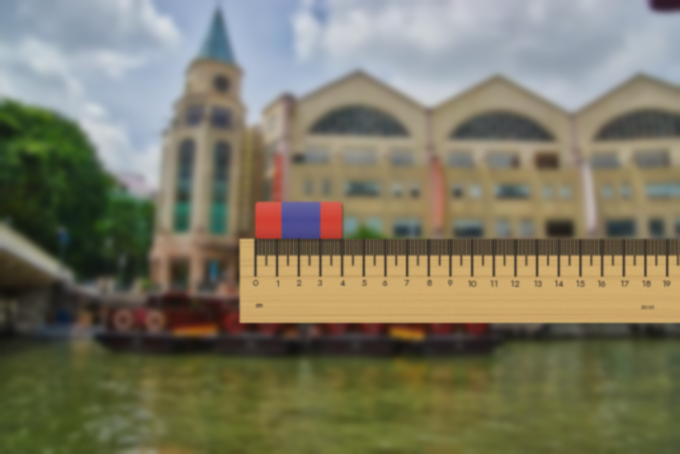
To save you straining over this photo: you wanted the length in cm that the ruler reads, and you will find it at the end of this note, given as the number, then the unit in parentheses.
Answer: 4 (cm)
